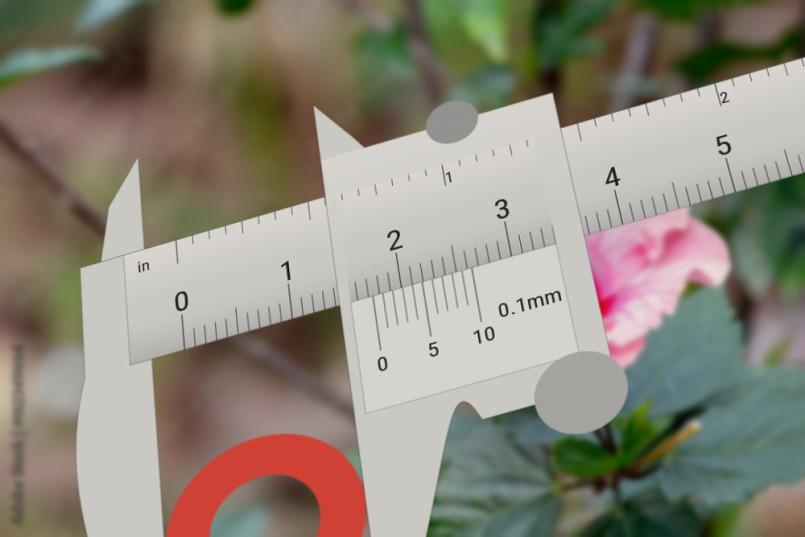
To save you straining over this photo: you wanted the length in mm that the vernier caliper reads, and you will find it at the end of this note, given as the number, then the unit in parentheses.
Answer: 17.4 (mm)
